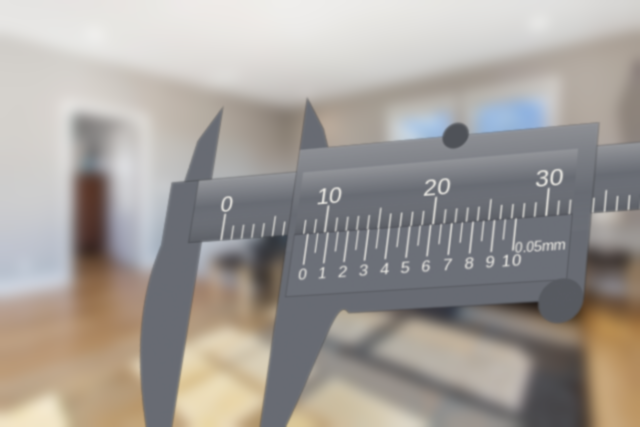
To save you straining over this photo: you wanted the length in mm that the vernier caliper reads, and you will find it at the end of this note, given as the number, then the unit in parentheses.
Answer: 8.4 (mm)
